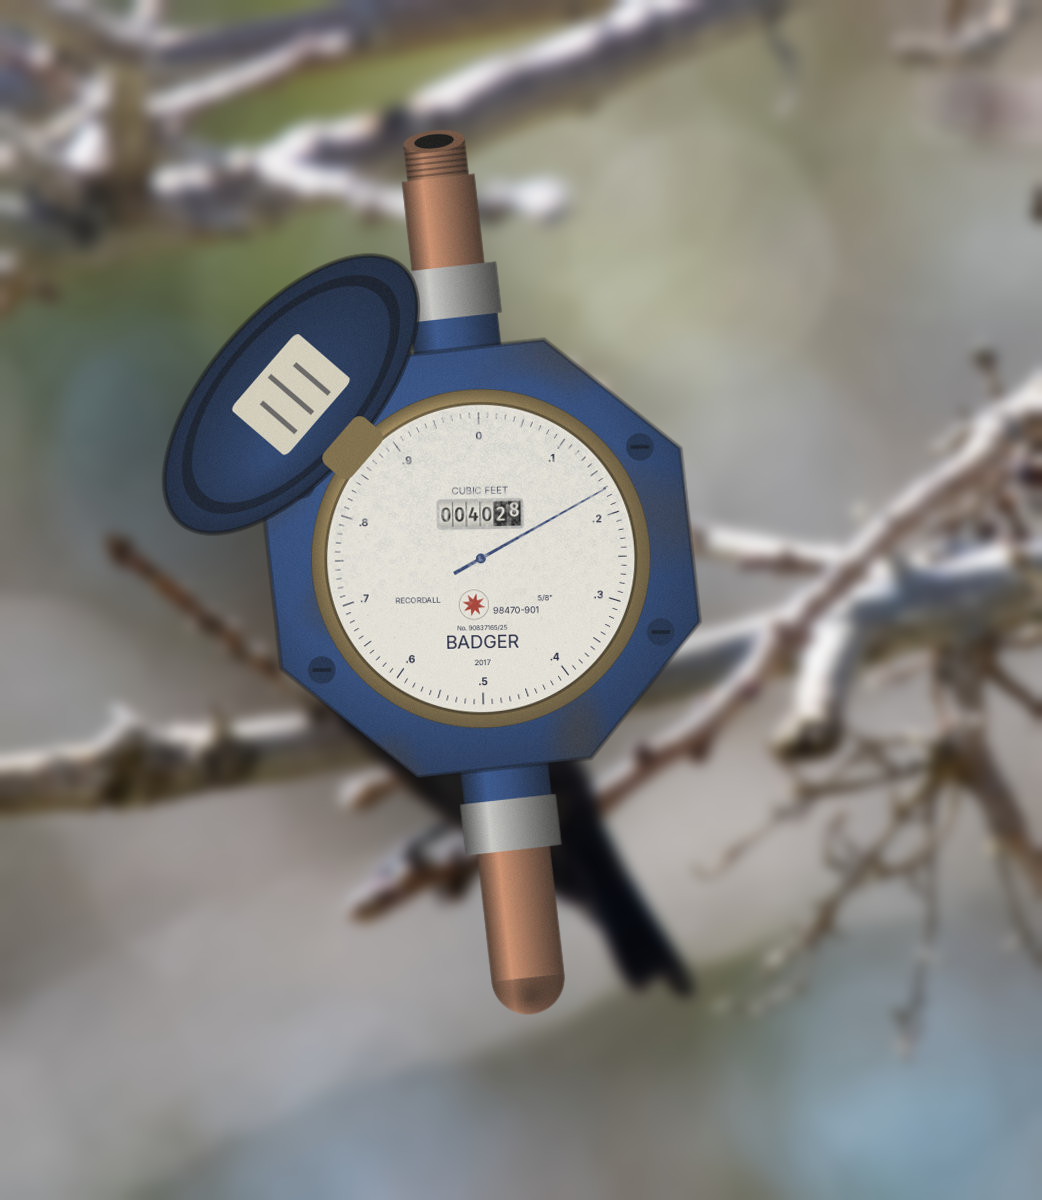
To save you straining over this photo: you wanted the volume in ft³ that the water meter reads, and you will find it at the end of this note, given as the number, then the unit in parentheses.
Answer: 4028.17 (ft³)
